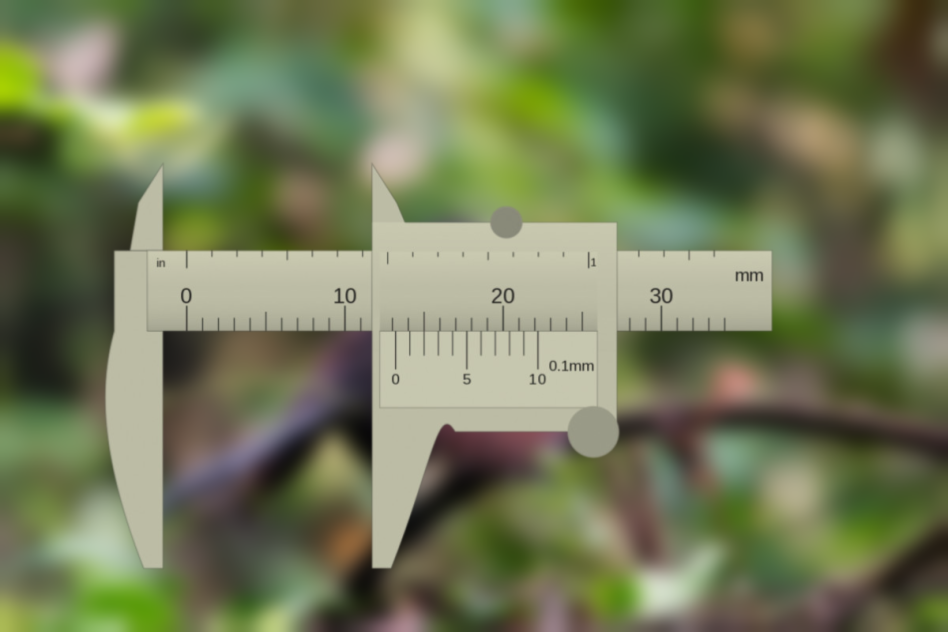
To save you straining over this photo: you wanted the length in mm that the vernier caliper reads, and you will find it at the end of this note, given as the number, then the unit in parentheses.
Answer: 13.2 (mm)
